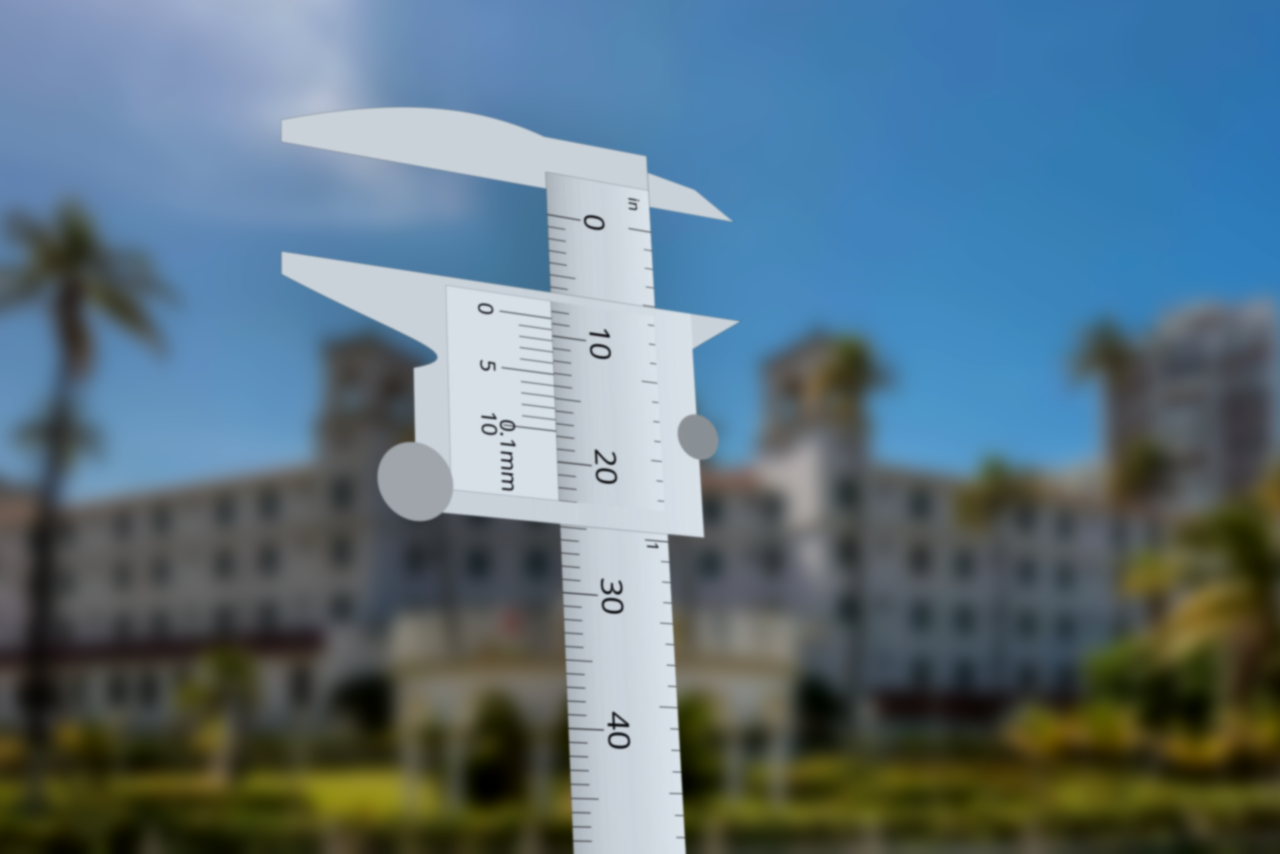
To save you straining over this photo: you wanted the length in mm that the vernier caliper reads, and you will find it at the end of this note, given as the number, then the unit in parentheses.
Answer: 8.6 (mm)
